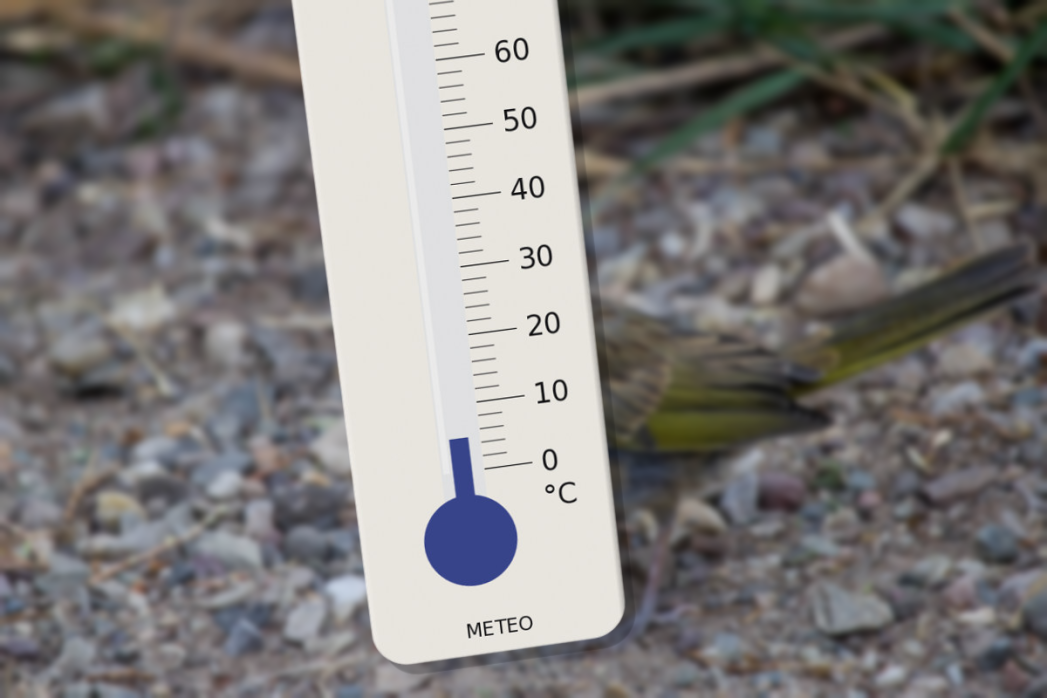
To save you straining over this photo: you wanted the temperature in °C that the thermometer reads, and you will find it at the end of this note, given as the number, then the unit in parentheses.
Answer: 5 (°C)
